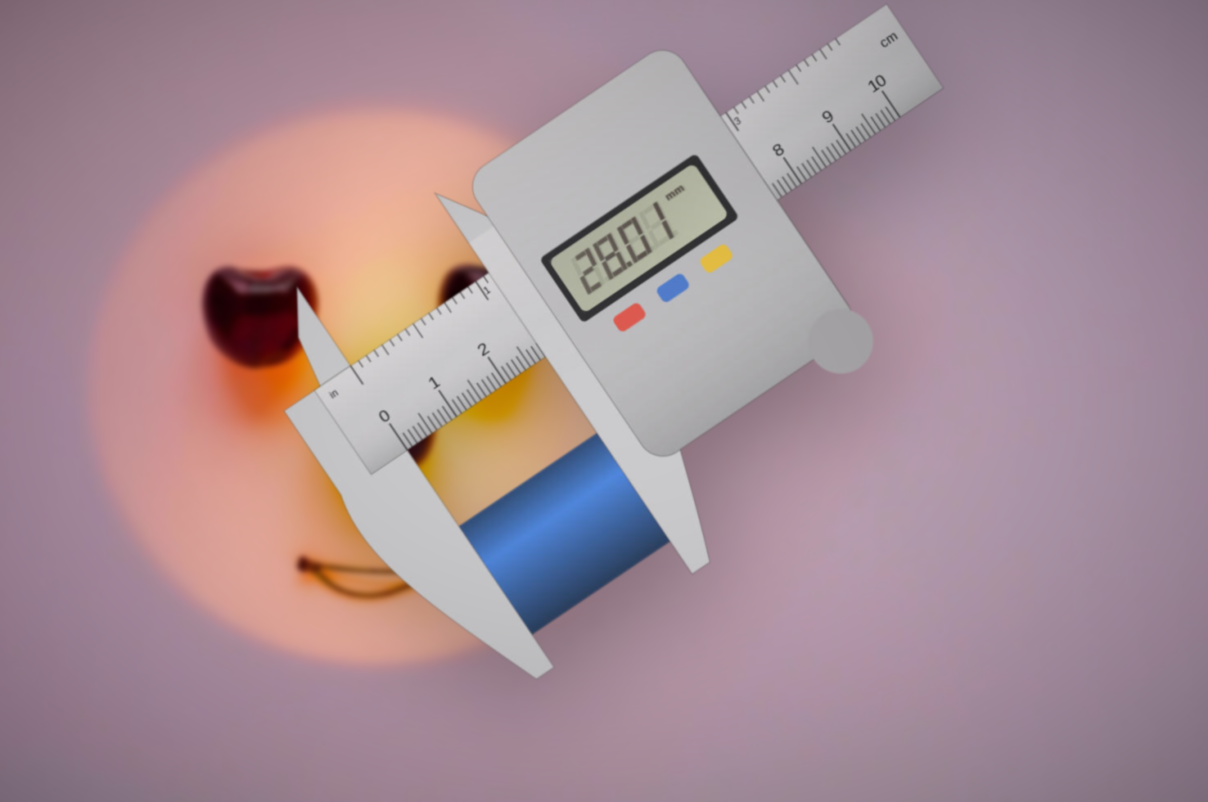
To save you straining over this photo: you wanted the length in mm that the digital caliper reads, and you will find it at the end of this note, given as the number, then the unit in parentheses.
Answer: 28.01 (mm)
